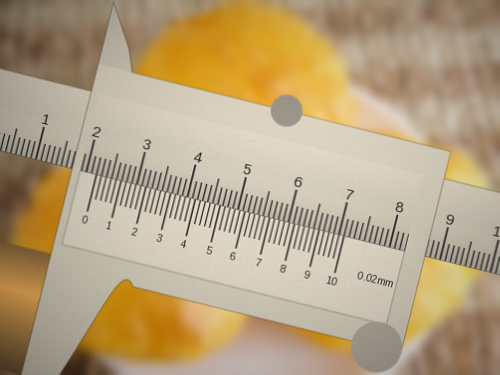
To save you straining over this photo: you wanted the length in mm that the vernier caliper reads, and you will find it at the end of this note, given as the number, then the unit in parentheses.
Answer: 22.0 (mm)
